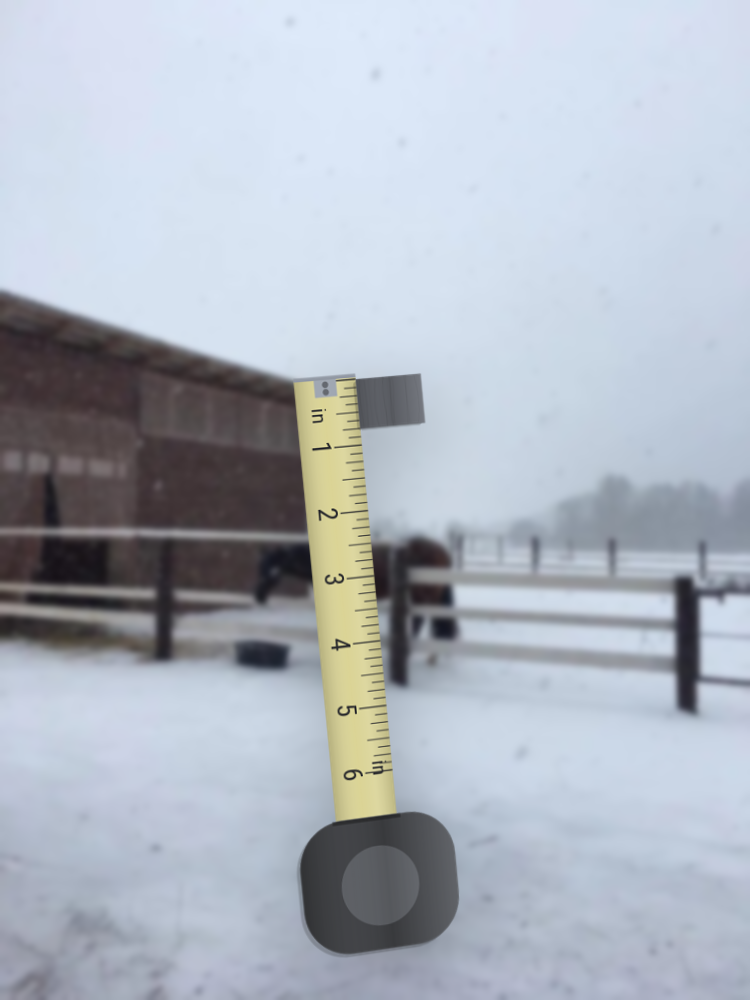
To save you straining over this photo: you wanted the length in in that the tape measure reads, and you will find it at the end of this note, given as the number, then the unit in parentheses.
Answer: 0.75 (in)
